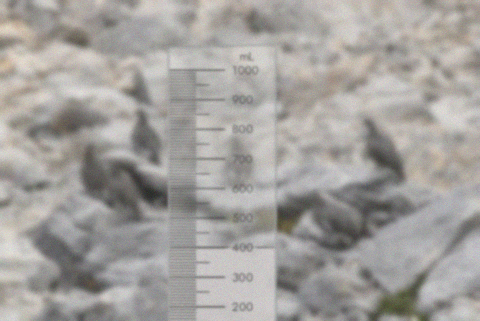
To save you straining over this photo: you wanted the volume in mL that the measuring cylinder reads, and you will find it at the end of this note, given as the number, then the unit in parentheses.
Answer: 400 (mL)
